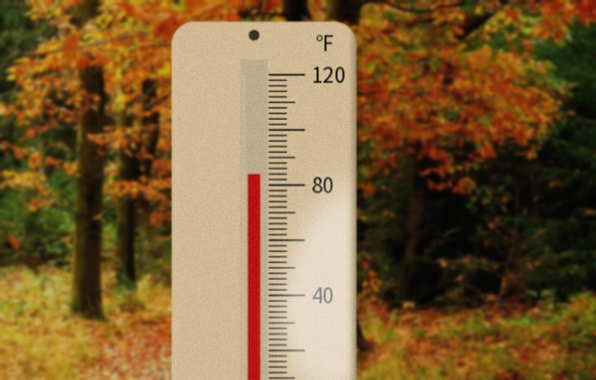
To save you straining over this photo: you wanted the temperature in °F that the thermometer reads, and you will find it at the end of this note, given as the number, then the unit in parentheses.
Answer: 84 (°F)
